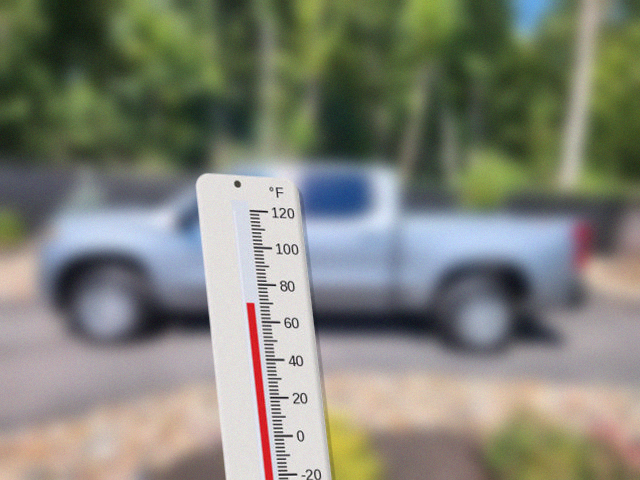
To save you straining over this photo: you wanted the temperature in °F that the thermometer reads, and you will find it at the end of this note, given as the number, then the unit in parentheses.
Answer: 70 (°F)
